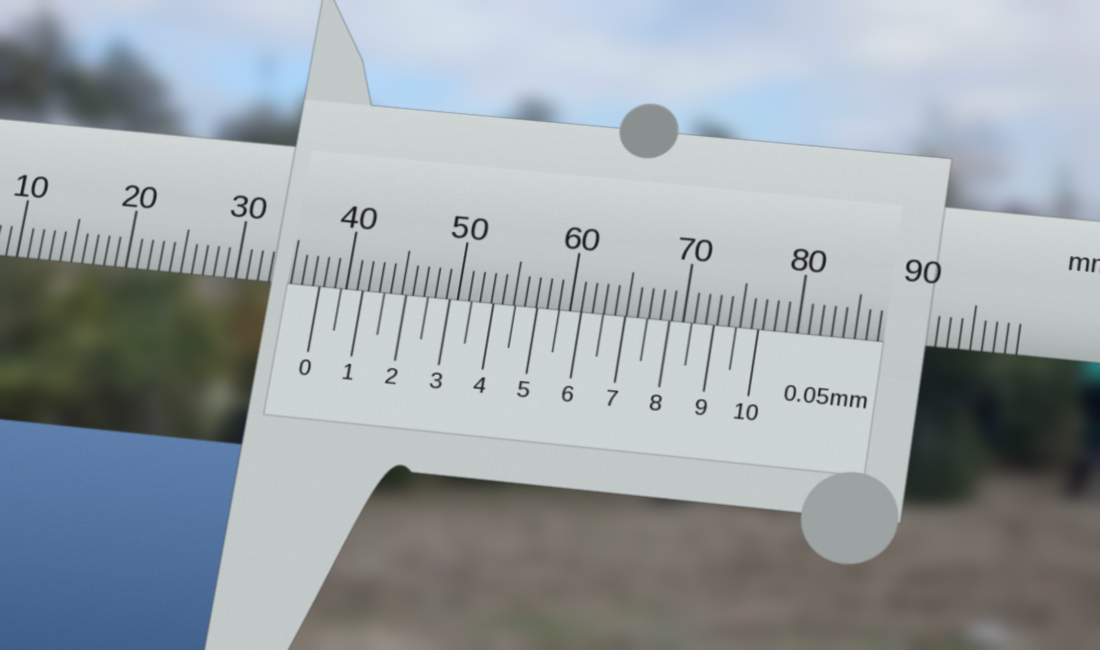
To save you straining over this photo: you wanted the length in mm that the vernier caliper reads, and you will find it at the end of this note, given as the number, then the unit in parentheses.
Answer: 37.6 (mm)
